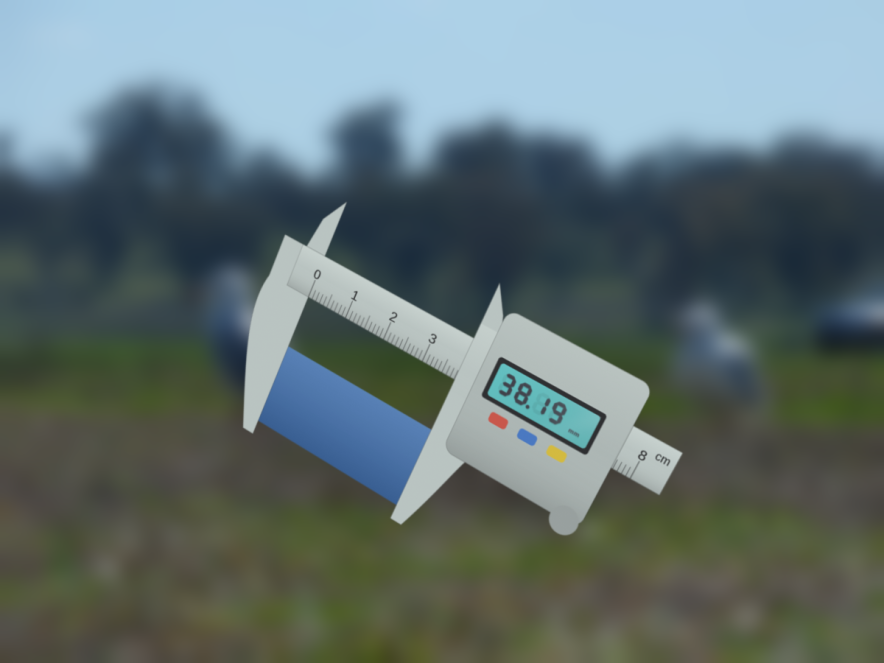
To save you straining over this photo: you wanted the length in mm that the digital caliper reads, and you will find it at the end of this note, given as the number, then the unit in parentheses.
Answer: 38.19 (mm)
